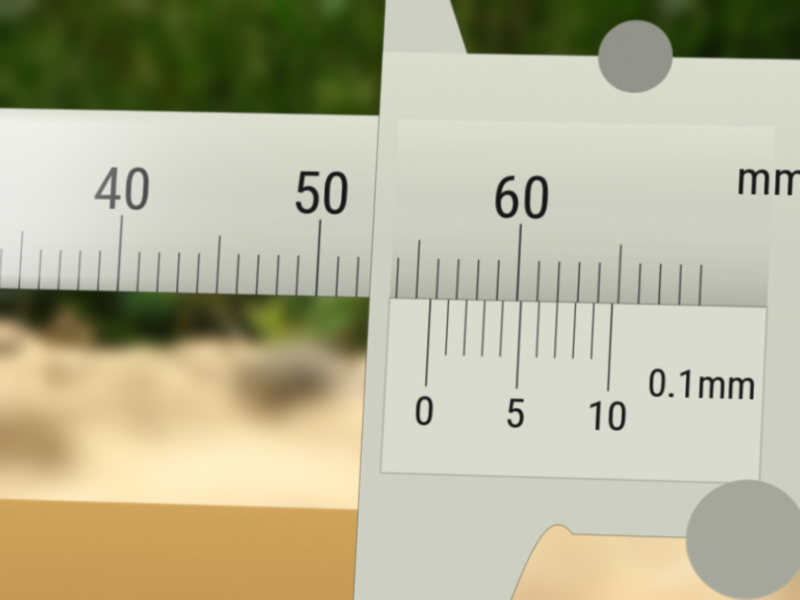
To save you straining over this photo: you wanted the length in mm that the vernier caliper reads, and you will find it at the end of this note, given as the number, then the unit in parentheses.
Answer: 55.7 (mm)
